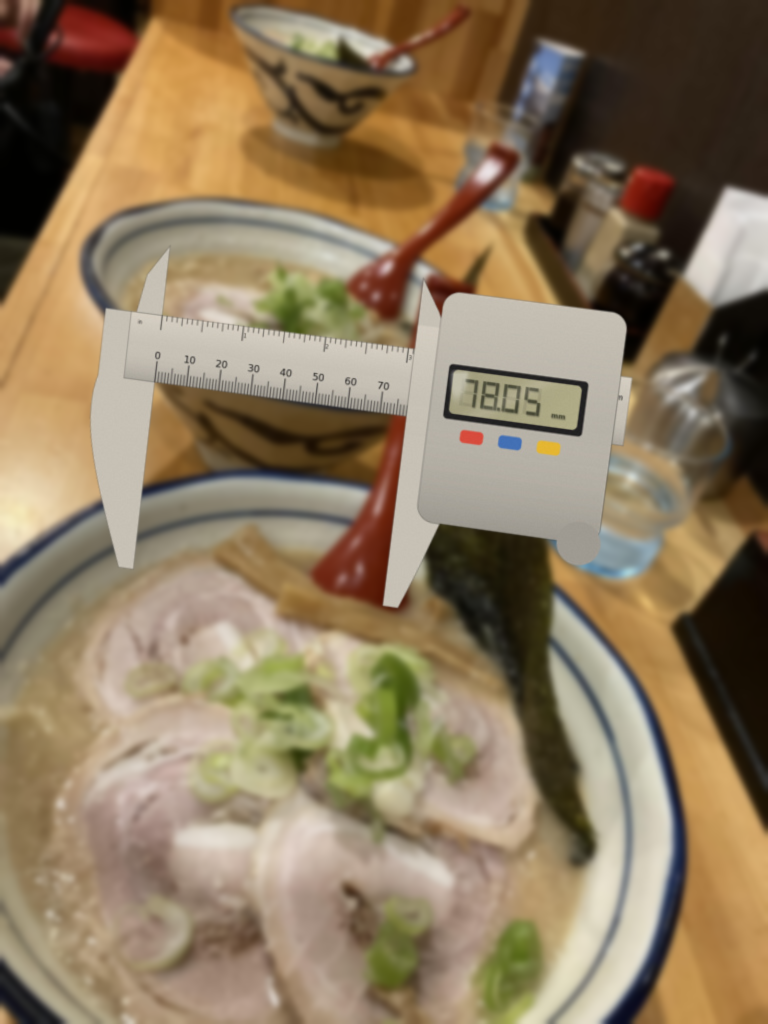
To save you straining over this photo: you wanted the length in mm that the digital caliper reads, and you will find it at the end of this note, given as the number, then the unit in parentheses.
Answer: 78.05 (mm)
